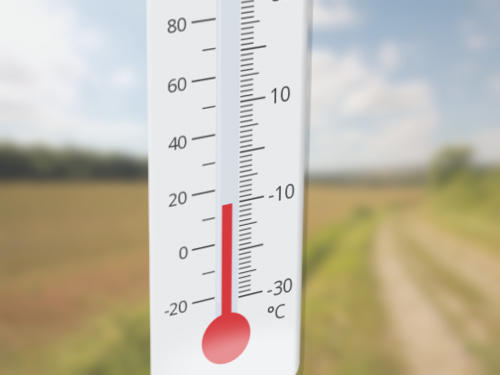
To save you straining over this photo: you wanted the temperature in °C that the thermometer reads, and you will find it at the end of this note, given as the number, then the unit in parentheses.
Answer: -10 (°C)
